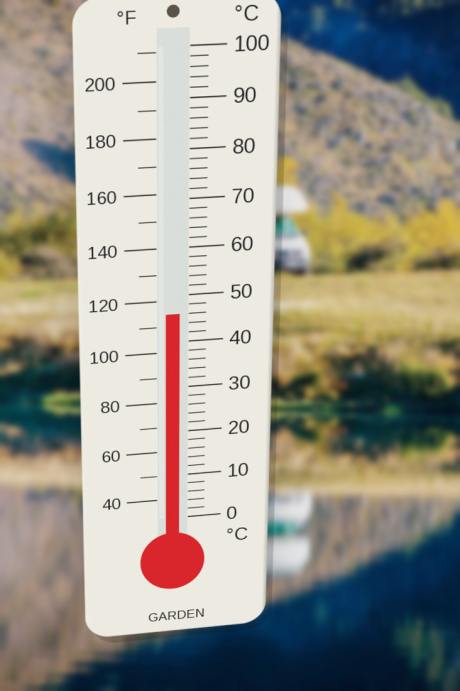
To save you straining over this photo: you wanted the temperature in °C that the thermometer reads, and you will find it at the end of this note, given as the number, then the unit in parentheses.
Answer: 46 (°C)
